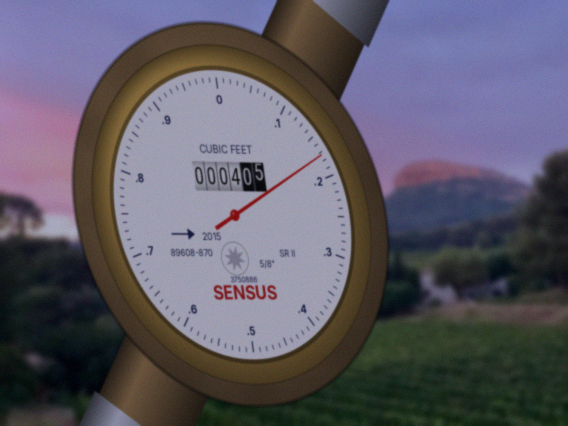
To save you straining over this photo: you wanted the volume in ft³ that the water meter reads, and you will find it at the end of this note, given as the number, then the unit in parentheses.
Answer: 405.17 (ft³)
